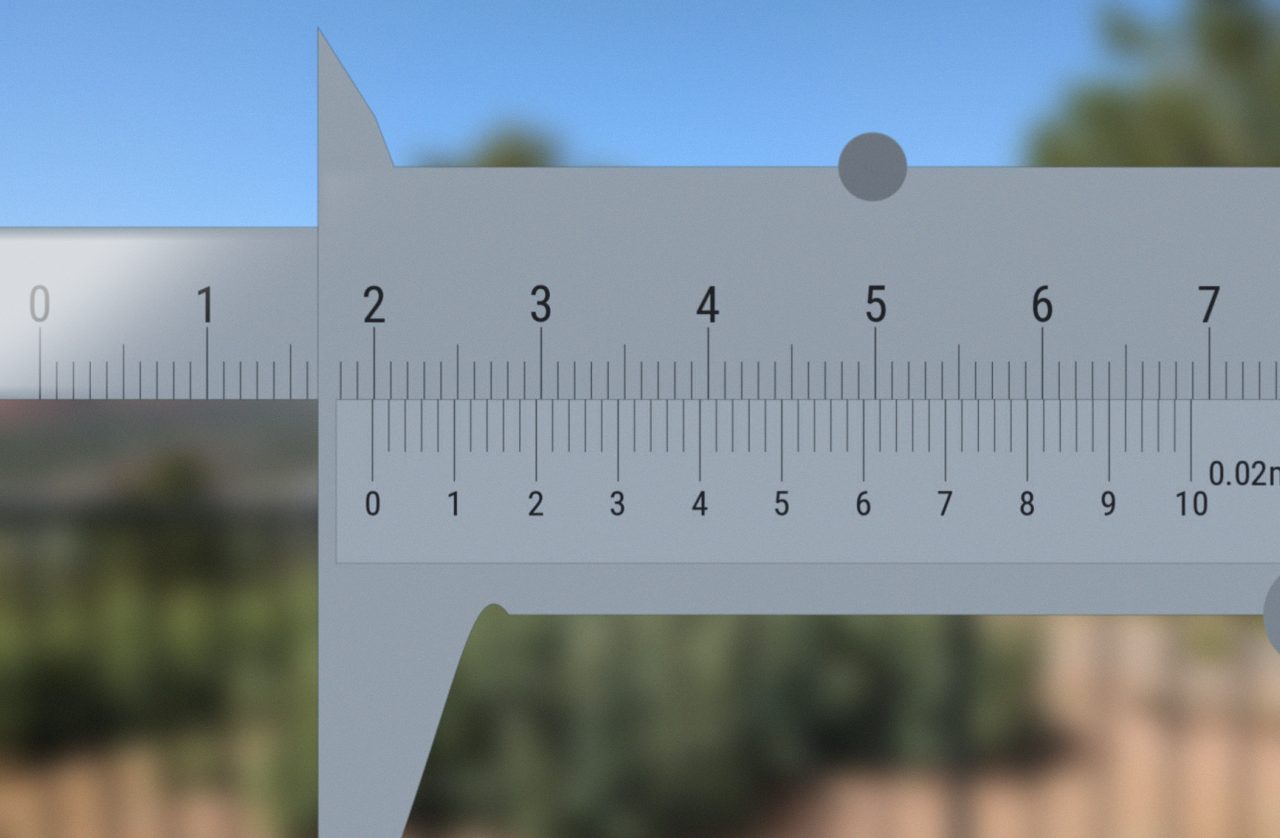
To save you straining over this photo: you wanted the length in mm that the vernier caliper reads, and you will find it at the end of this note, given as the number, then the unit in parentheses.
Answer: 19.9 (mm)
